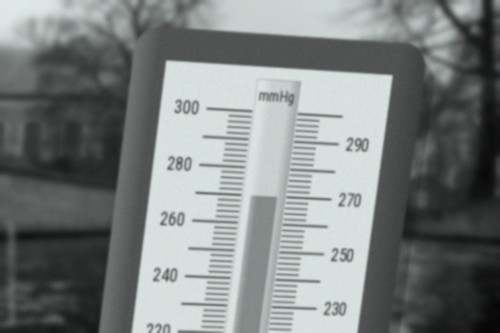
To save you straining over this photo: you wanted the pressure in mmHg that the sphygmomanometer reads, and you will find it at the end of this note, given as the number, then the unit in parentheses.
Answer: 270 (mmHg)
